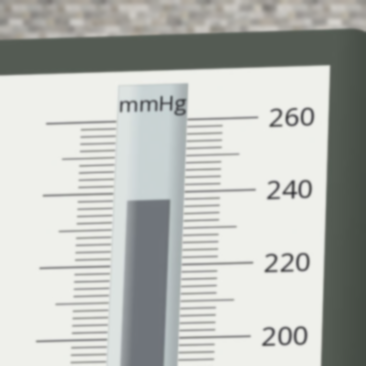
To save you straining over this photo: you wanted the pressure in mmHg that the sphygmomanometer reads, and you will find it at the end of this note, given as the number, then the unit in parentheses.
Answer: 238 (mmHg)
